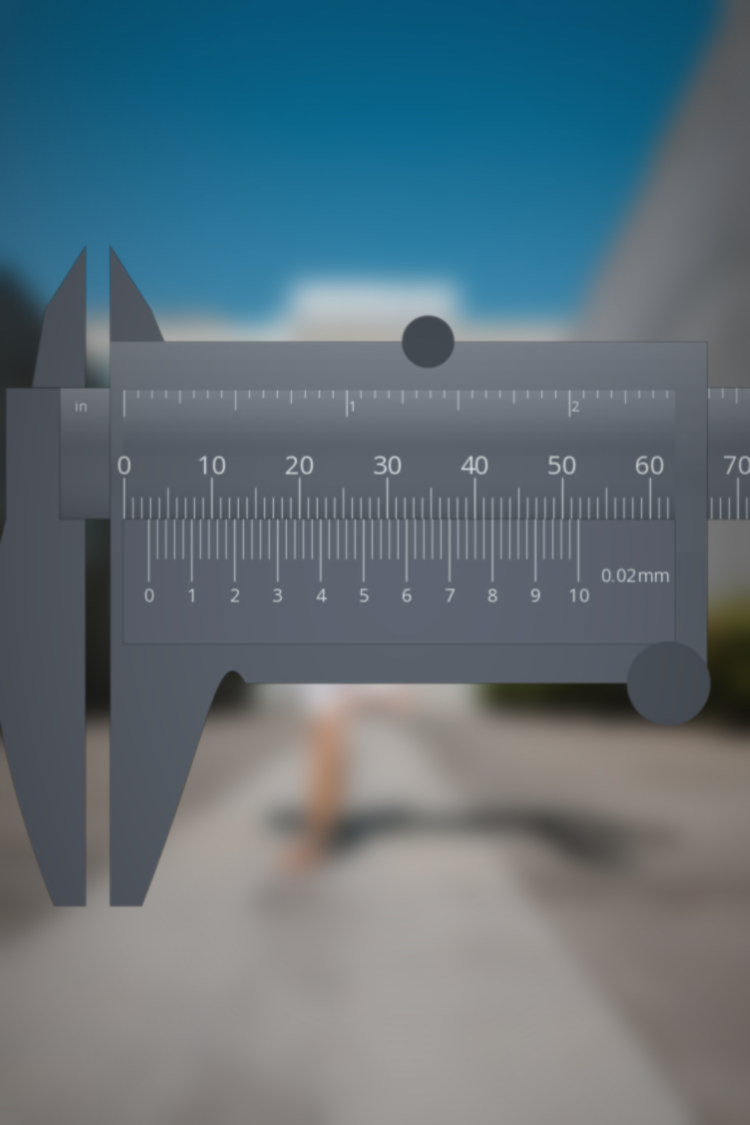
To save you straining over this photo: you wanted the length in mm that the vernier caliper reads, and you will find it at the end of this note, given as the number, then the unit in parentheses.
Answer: 2.8 (mm)
